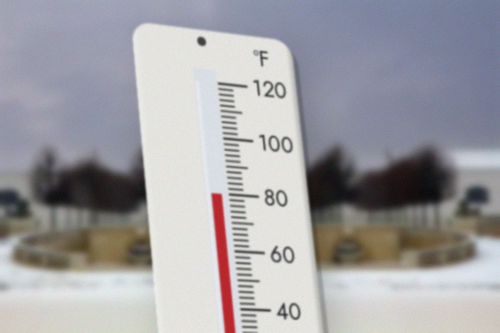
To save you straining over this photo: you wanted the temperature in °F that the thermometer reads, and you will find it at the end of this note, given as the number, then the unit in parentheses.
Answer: 80 (°F)
